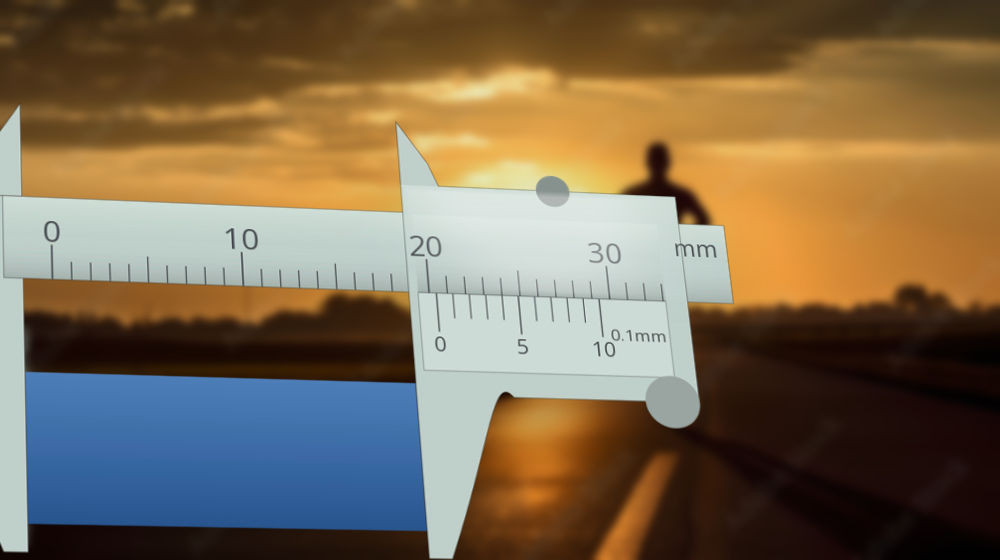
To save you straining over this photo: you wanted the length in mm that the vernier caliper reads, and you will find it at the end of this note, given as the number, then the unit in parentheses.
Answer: 20.4 (mm)
